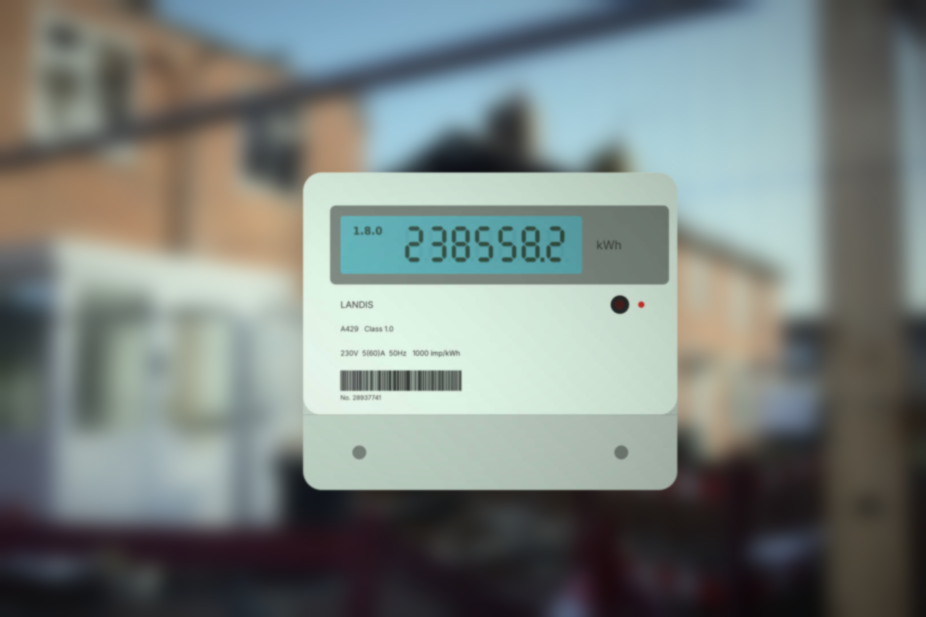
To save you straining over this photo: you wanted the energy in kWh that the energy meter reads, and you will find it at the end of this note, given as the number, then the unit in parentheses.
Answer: 238558.2 (kWh)
